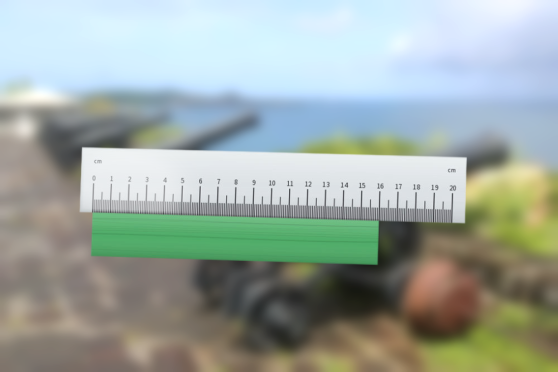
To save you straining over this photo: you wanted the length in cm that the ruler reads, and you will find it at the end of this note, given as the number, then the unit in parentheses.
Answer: 16 (cm)
